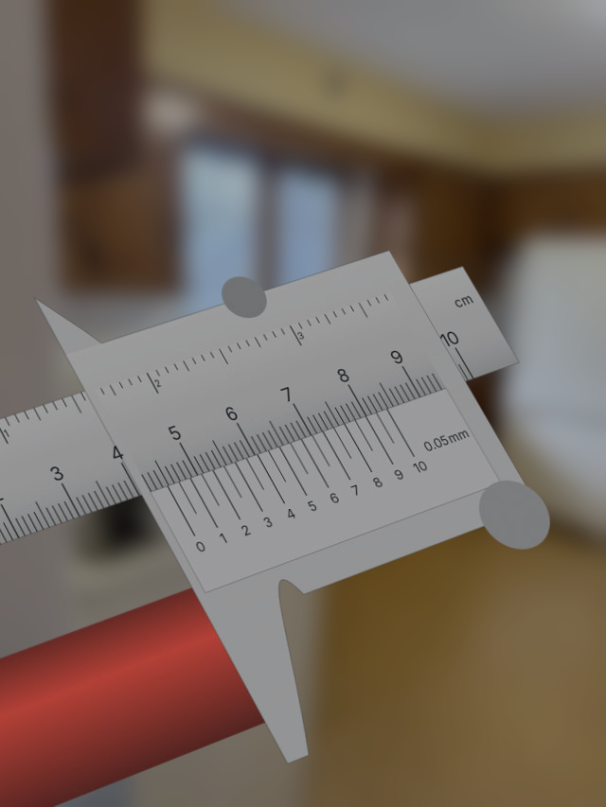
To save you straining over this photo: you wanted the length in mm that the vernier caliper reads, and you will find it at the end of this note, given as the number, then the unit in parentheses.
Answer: 44.8 (mm)
